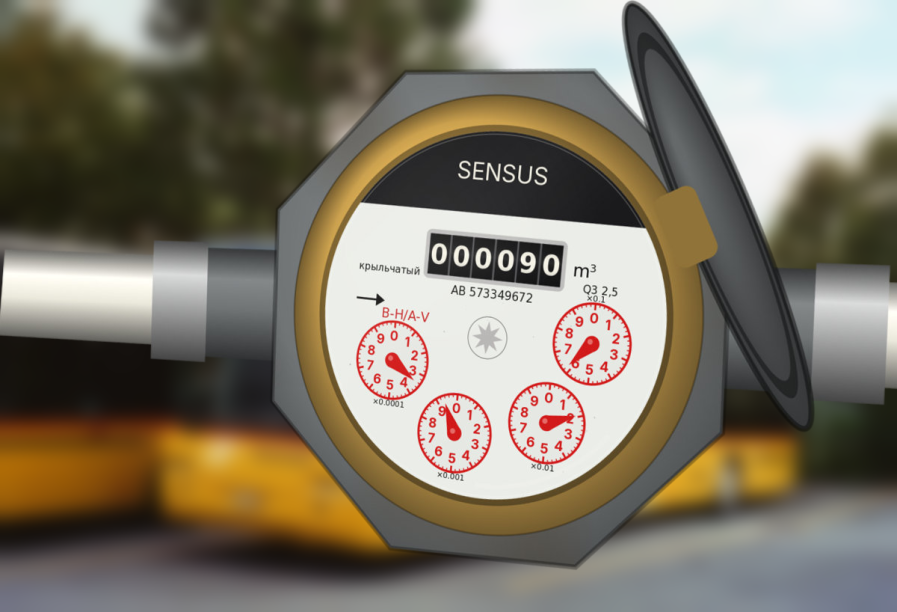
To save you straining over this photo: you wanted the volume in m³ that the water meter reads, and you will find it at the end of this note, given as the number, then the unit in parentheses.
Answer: 90.6193 (m³)
